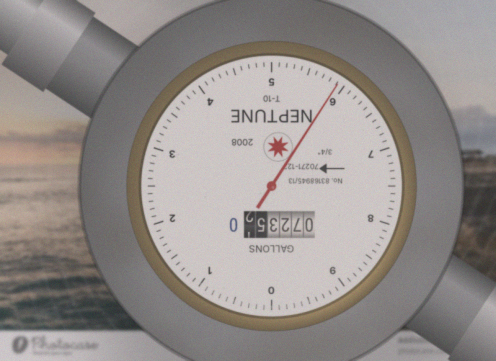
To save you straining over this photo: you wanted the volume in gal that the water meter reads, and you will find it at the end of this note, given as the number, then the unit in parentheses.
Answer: 723515.9 (gal)
